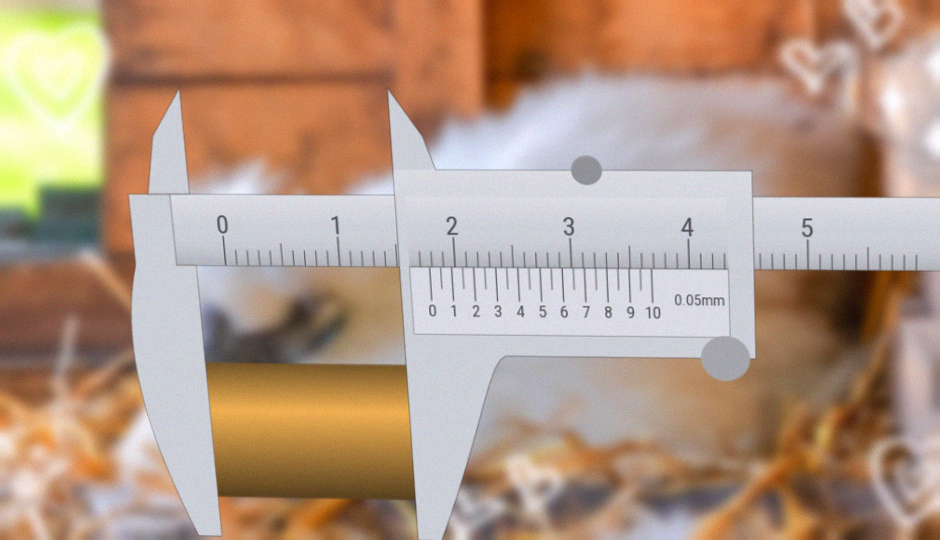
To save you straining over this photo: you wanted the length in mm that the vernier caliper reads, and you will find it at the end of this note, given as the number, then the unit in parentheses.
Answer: 17.8 (mm)
